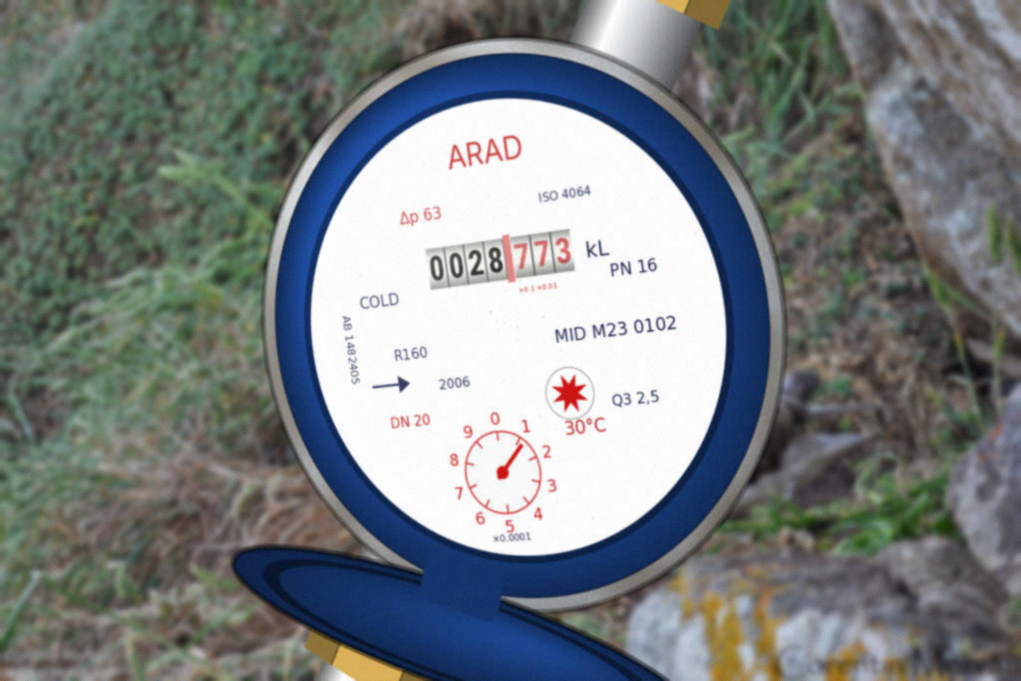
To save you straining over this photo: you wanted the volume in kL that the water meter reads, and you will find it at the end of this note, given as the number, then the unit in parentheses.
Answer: 28.7731 (kL)
